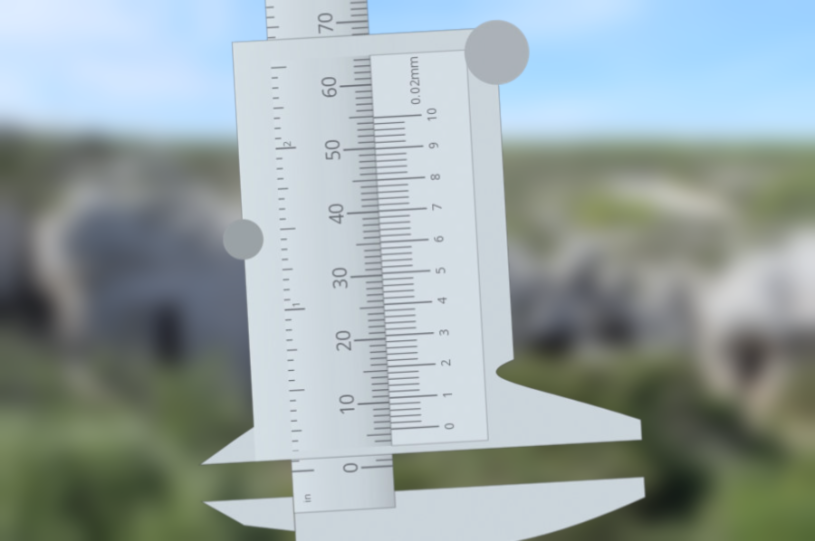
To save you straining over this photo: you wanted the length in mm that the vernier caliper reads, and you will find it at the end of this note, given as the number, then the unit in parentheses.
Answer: 5.8 (mm)
